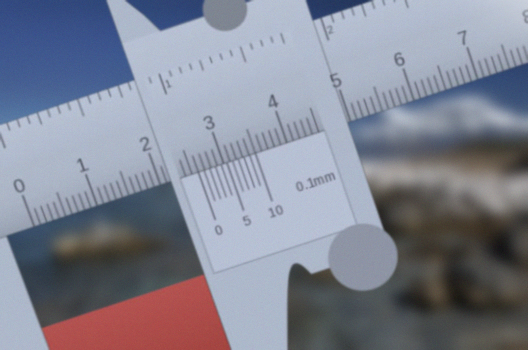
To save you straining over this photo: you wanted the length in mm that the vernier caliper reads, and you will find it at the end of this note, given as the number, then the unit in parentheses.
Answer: 26.0 (mm)
